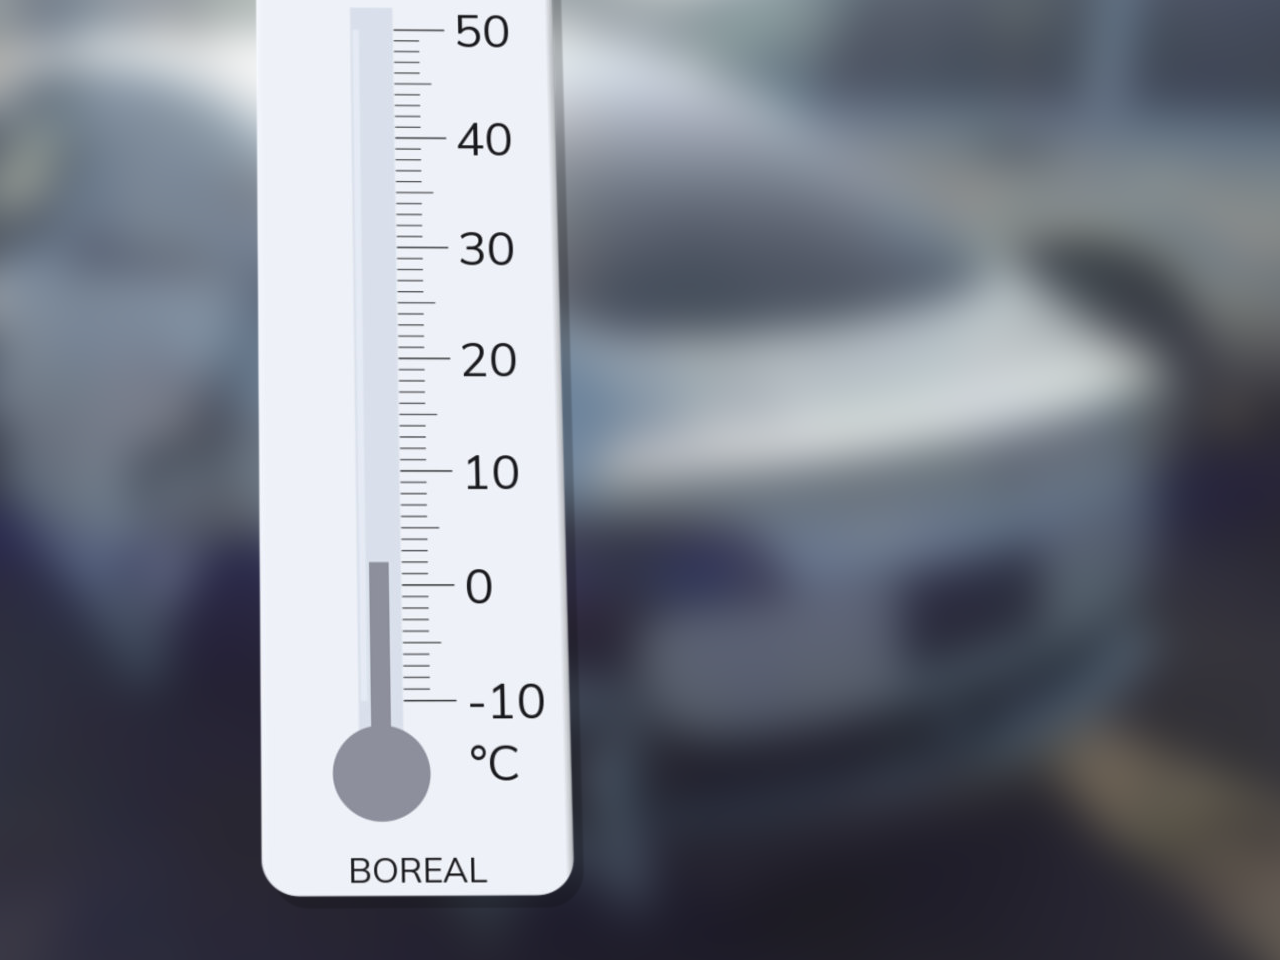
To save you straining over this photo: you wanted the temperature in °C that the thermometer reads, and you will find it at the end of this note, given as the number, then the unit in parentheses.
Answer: 2 (°C)
